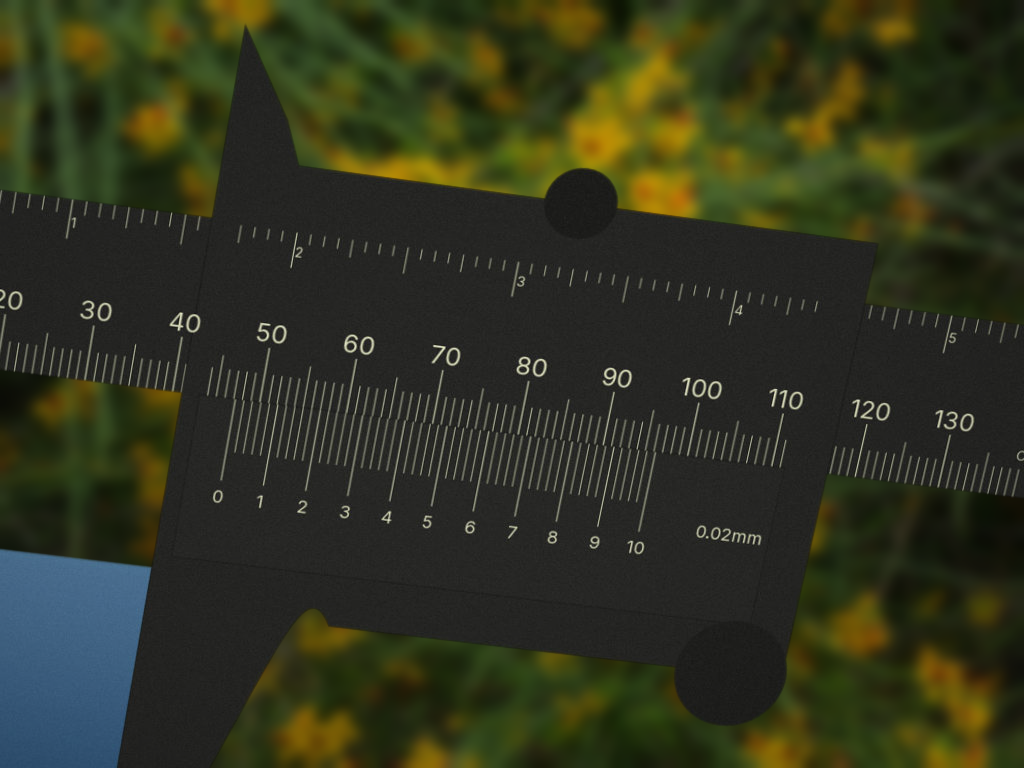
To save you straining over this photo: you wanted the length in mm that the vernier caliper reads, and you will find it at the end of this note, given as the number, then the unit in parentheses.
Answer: 47.2 (mm)
